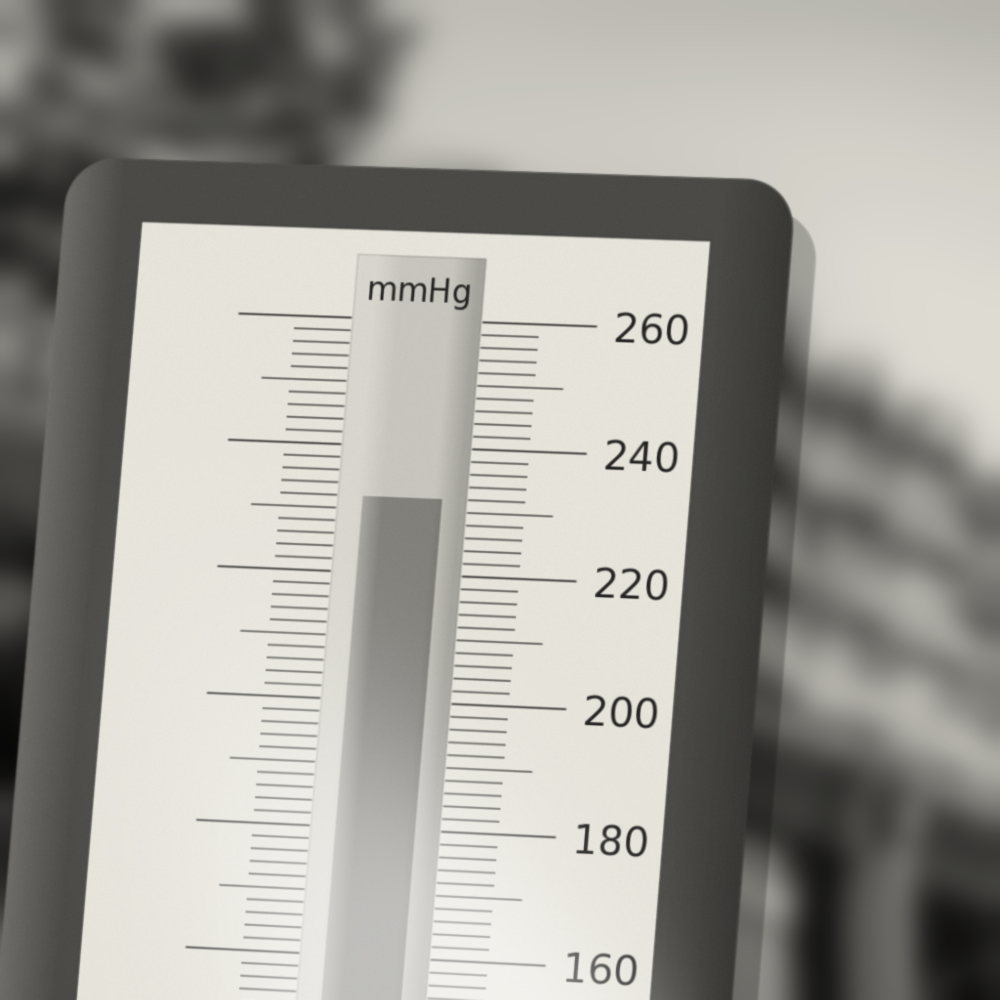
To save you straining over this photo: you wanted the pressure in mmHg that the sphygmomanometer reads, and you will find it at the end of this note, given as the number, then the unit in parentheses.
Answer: 232 (mmHg)
